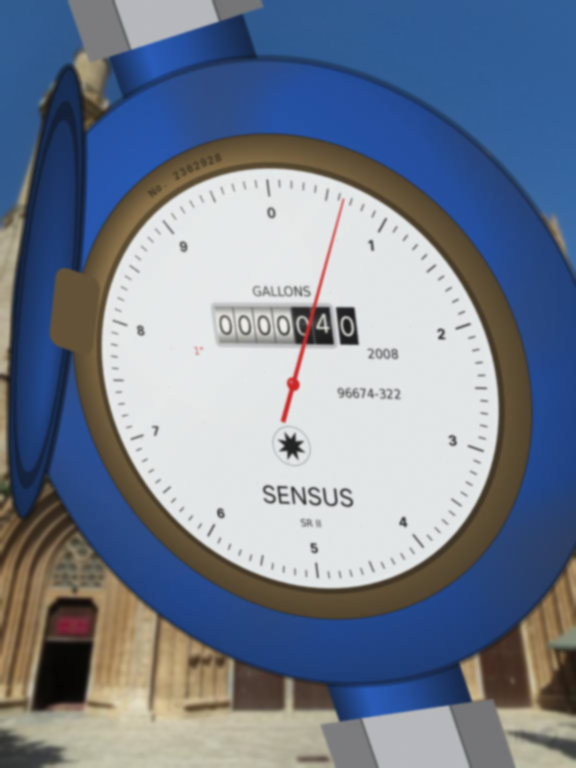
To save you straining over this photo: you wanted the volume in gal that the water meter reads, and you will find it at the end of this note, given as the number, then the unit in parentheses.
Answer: 40.6 (gal)
